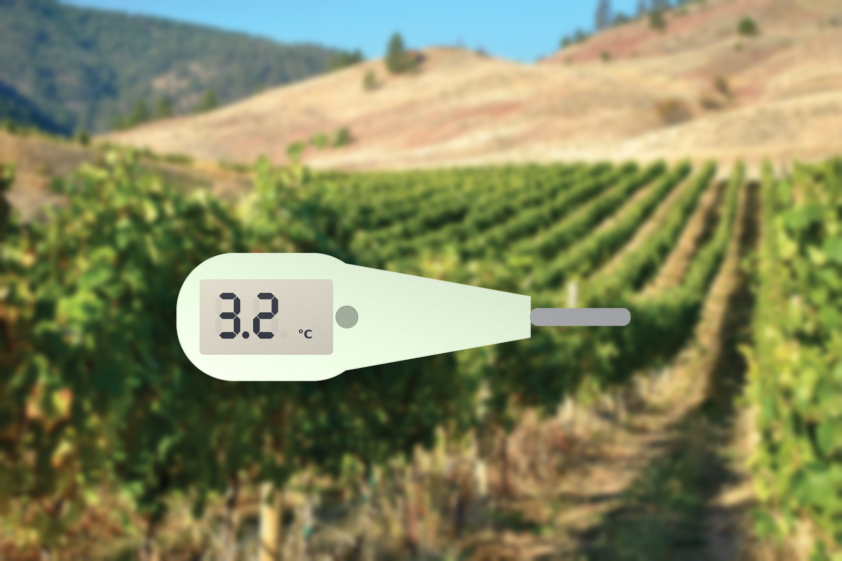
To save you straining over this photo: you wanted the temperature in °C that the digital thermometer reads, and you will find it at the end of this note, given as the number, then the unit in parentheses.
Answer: 3.2 (°C)
